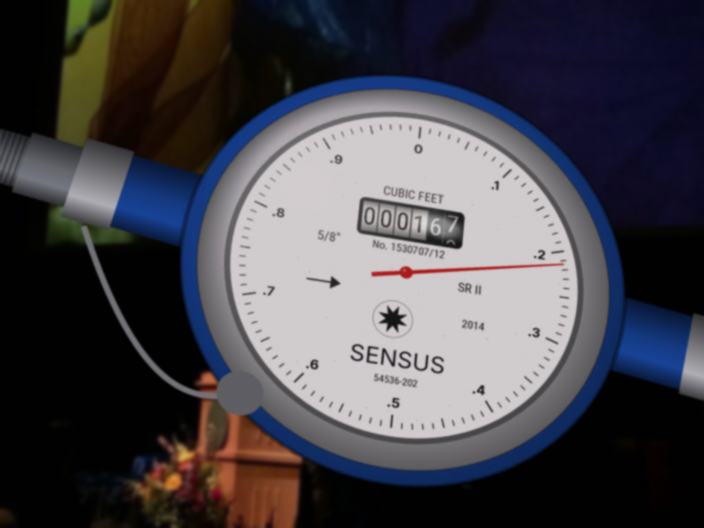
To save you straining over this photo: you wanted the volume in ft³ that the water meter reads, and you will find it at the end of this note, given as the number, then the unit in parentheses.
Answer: 167.21 (ft³)
